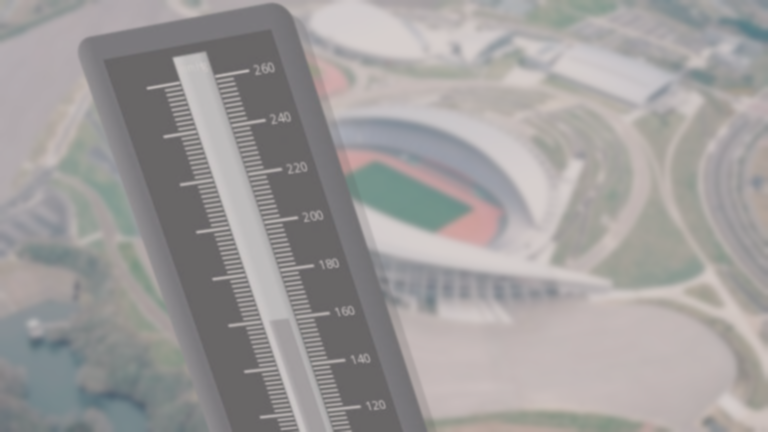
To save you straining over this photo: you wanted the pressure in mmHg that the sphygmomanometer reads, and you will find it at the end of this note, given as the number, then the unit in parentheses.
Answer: 160 (mmHg)
